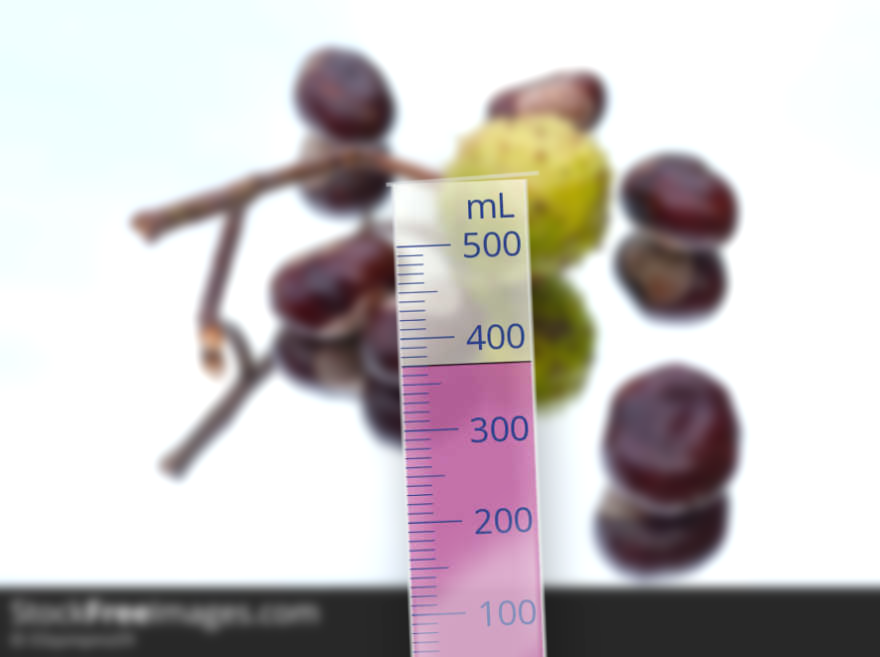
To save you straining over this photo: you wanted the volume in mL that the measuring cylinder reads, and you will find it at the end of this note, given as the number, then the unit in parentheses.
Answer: 370 (mL)
